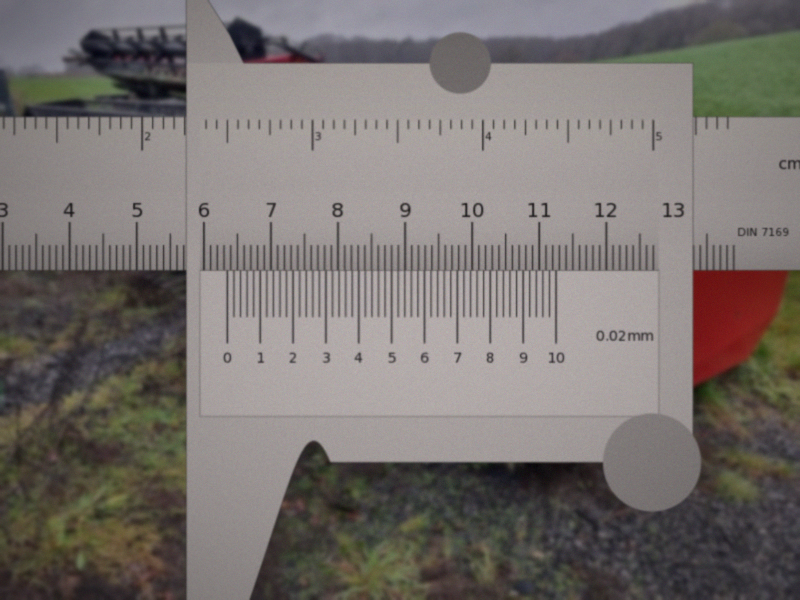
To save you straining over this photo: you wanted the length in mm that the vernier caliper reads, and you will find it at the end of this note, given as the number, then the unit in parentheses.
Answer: 63.5 (mm)
